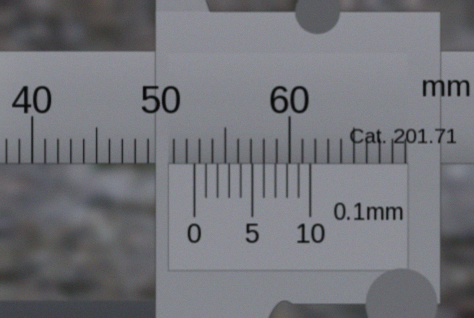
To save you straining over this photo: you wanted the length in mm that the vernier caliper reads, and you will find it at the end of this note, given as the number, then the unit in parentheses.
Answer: 52.6 (mm)
